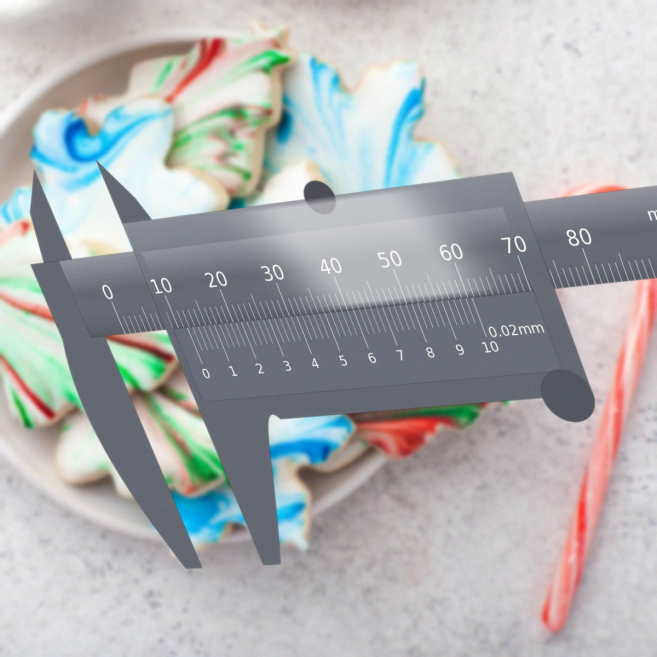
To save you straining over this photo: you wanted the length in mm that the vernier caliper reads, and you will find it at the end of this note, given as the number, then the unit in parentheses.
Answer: 11.6 (mm)
